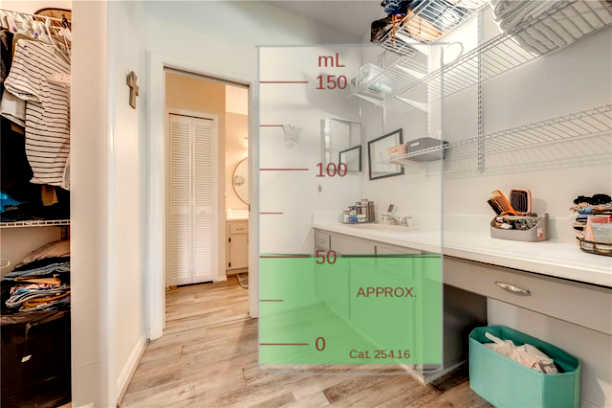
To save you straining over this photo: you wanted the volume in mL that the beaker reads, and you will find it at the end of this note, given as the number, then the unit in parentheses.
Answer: 50 (mL)
